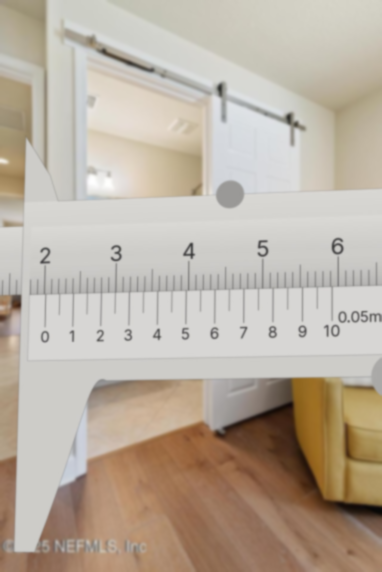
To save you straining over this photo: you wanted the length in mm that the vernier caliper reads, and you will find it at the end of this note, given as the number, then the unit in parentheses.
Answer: 20.2 (mm)
